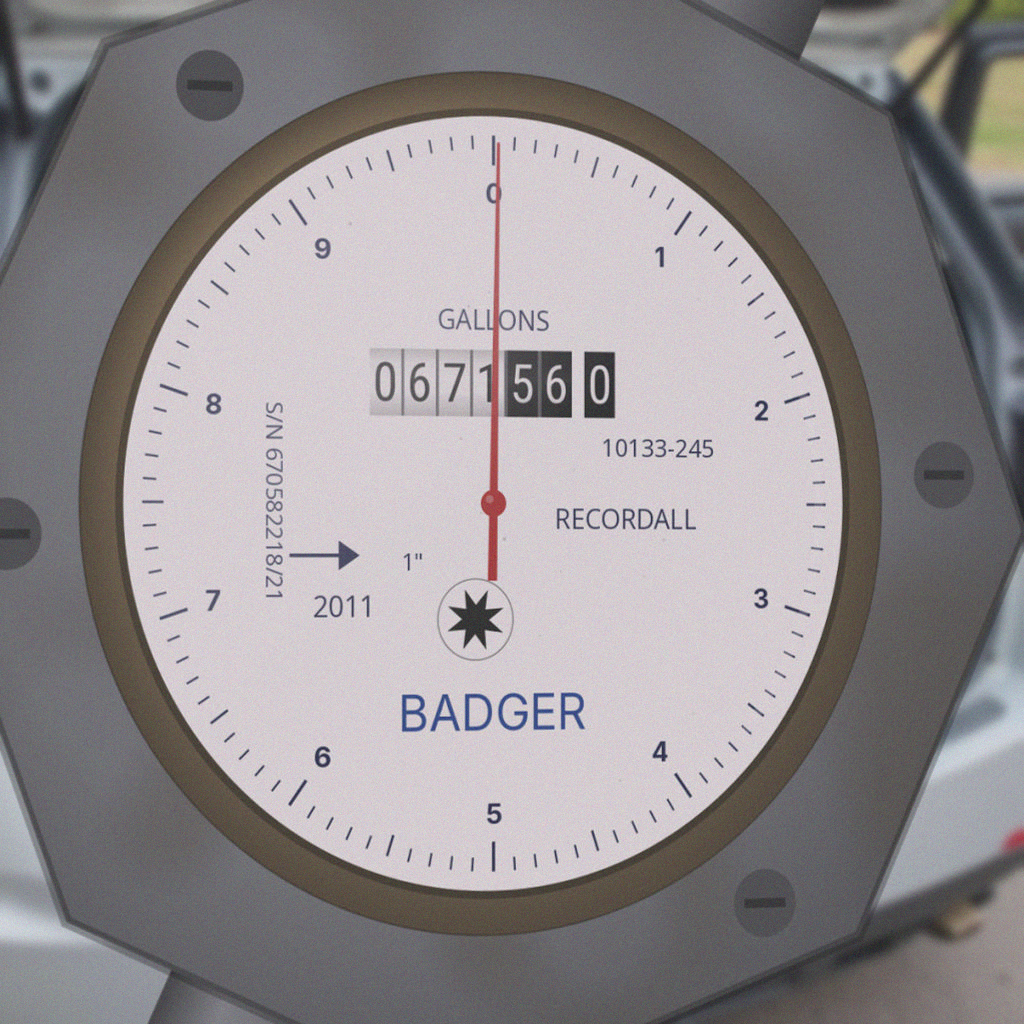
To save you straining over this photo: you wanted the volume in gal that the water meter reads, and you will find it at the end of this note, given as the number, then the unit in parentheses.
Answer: 671560.0 (gal)
